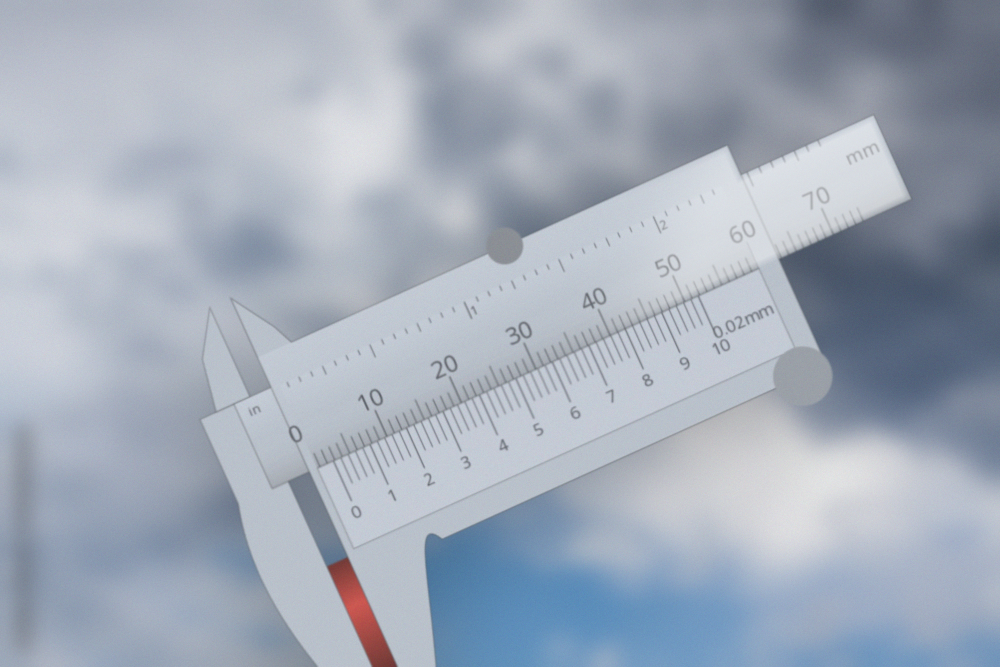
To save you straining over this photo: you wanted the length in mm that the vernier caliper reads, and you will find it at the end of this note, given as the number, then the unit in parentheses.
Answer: 2.8 (mm)
